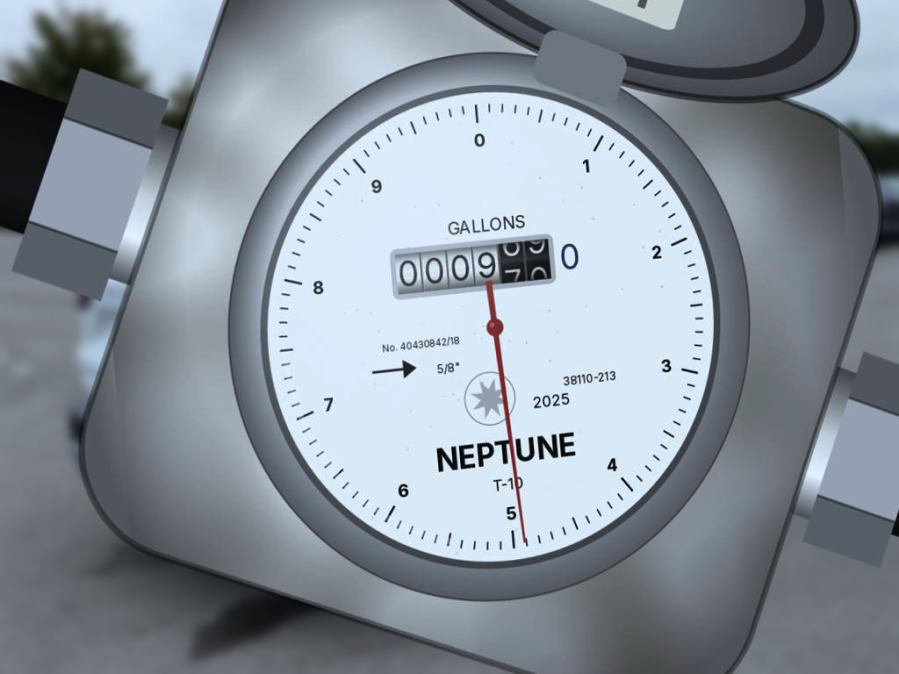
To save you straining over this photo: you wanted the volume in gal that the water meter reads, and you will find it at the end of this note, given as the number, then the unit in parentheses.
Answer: 9694.9 (gal)
